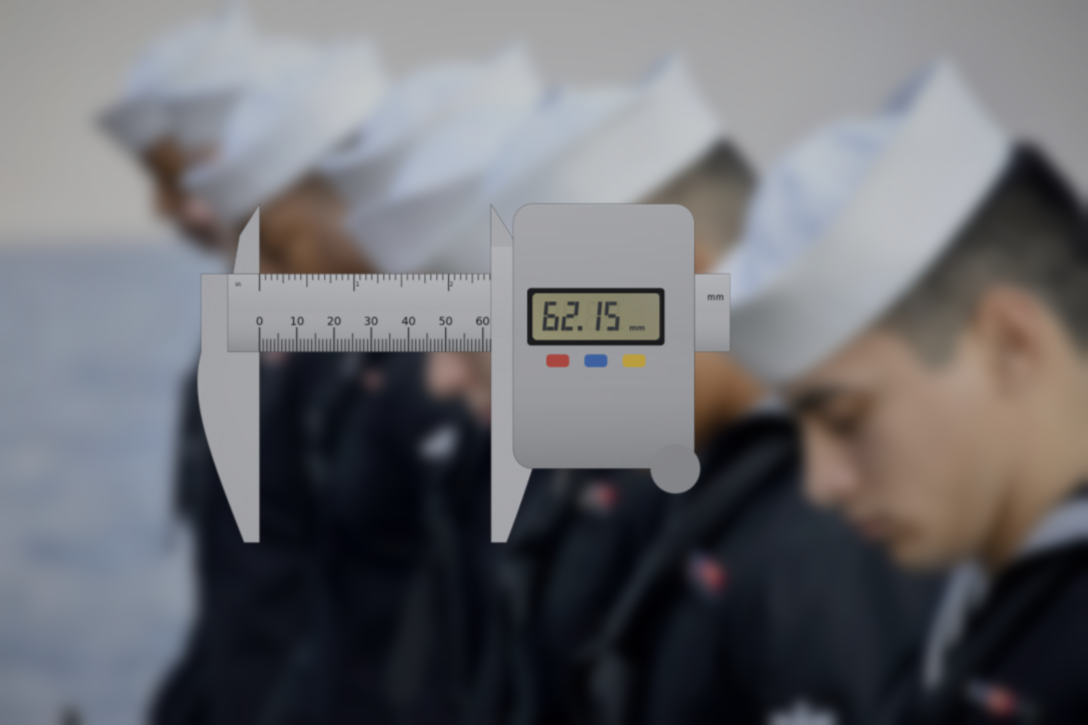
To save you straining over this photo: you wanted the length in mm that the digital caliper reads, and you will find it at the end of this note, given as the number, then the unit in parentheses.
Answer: 62.15 (mm)
